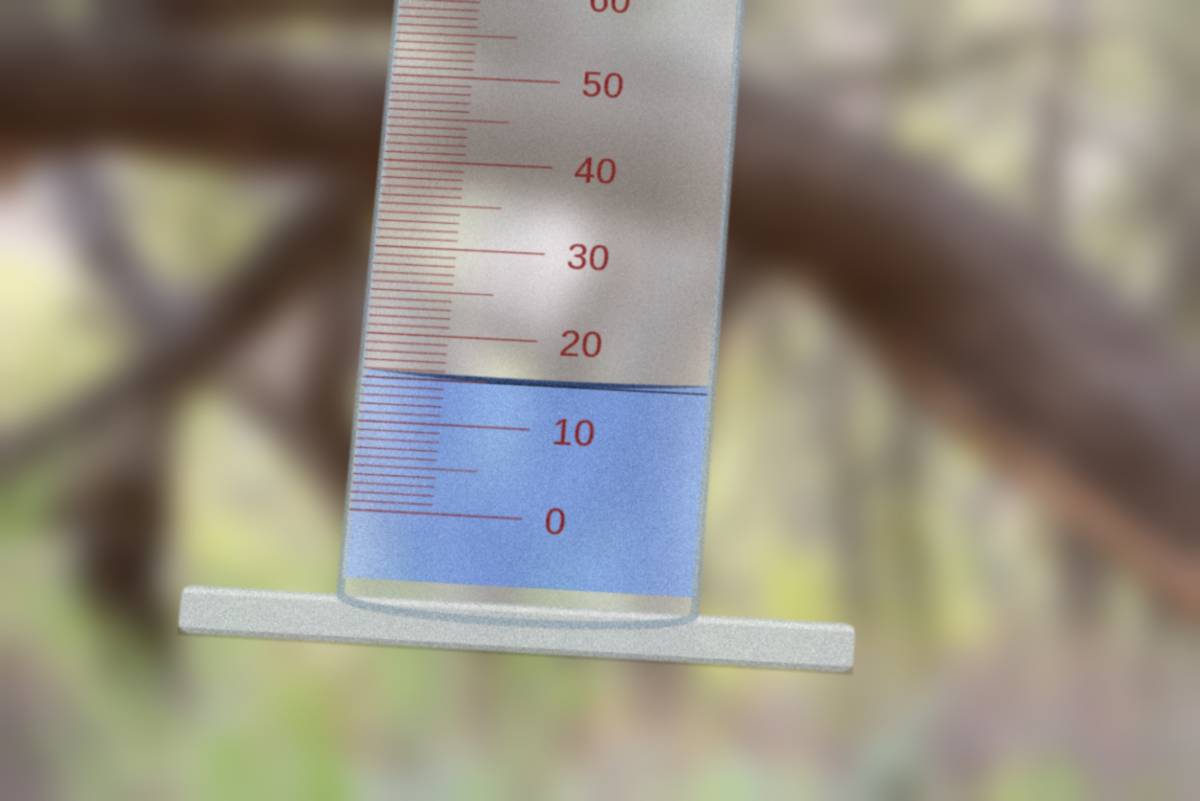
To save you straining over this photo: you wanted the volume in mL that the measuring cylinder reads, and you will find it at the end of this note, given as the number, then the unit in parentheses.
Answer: 15 (mL)
